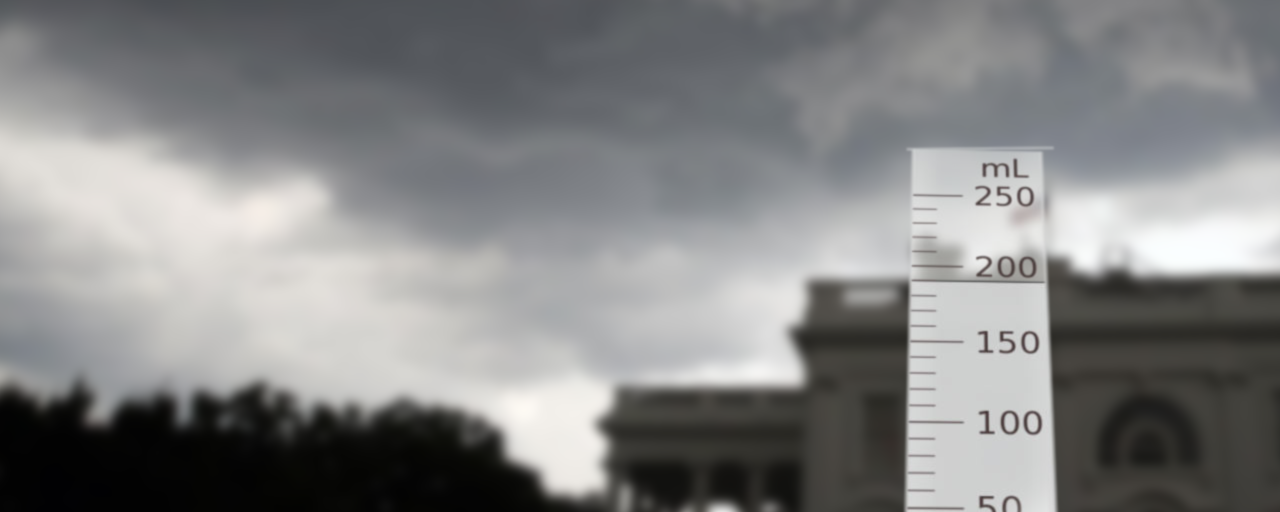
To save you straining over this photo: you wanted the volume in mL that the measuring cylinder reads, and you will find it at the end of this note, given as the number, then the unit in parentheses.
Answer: 190 (mL)
